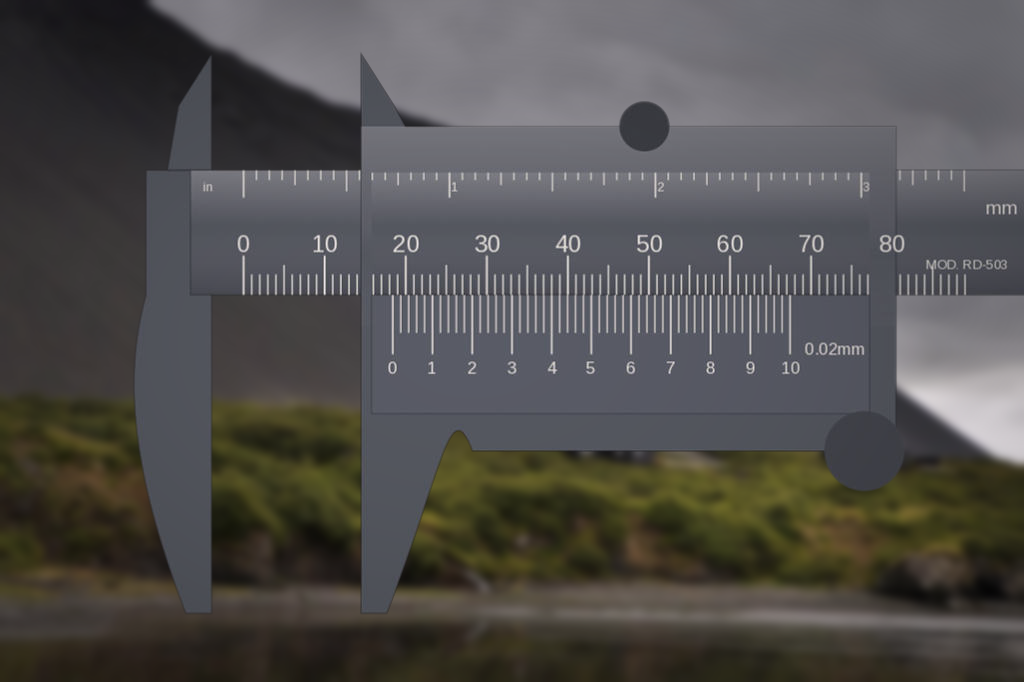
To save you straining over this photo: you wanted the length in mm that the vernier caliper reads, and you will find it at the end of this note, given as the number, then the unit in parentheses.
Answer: 18.4 (mm)
